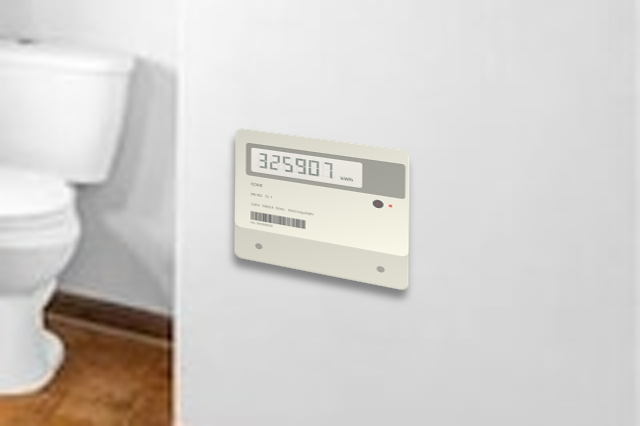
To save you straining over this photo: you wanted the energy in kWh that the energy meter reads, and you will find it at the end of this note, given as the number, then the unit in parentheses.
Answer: 325907 (kWh)
